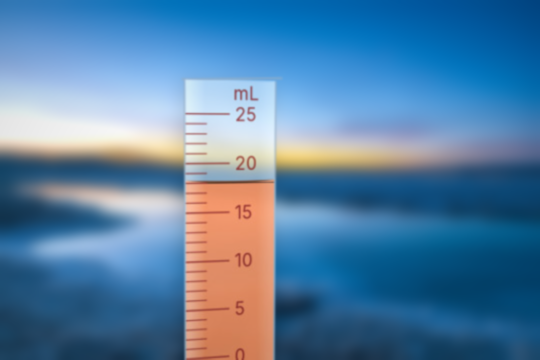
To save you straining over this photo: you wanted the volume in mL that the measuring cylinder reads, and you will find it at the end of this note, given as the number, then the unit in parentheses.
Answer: 18 (mL)
